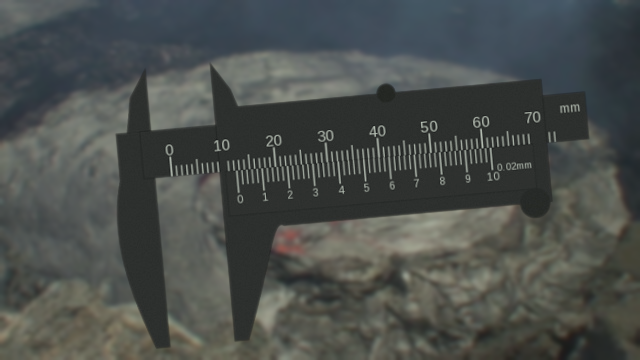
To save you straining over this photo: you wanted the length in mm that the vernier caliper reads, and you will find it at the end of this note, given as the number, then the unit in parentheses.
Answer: 12.5 (mm)
